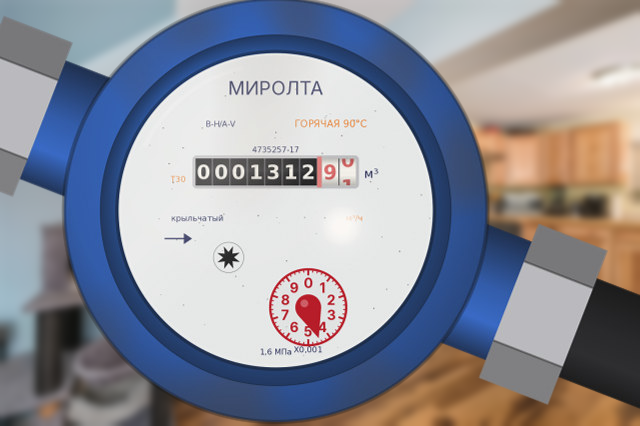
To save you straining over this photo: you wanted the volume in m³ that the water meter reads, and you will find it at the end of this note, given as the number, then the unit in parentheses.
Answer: 1312.904 (m³)
